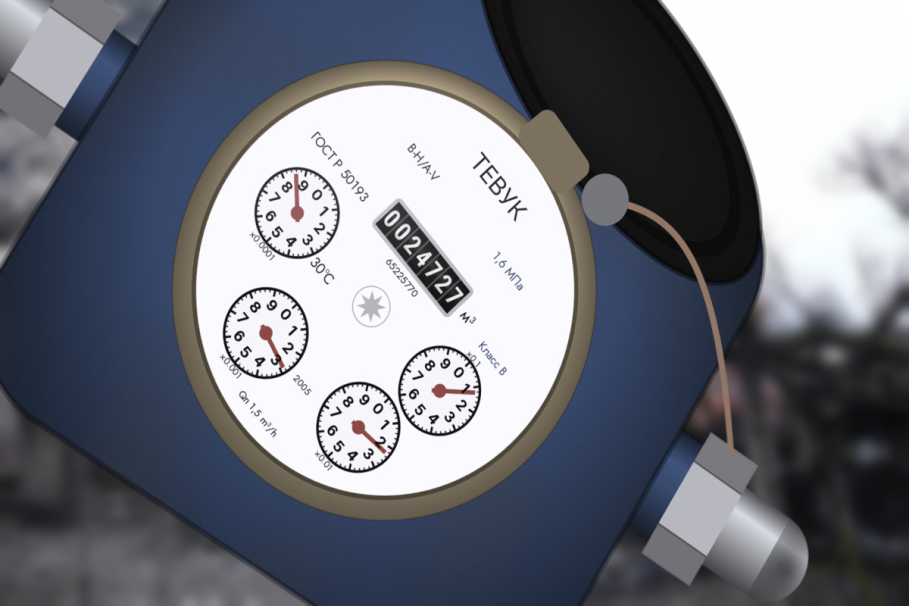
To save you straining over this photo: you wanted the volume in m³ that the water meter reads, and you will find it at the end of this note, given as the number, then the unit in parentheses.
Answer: 24727.1228 (m³)
